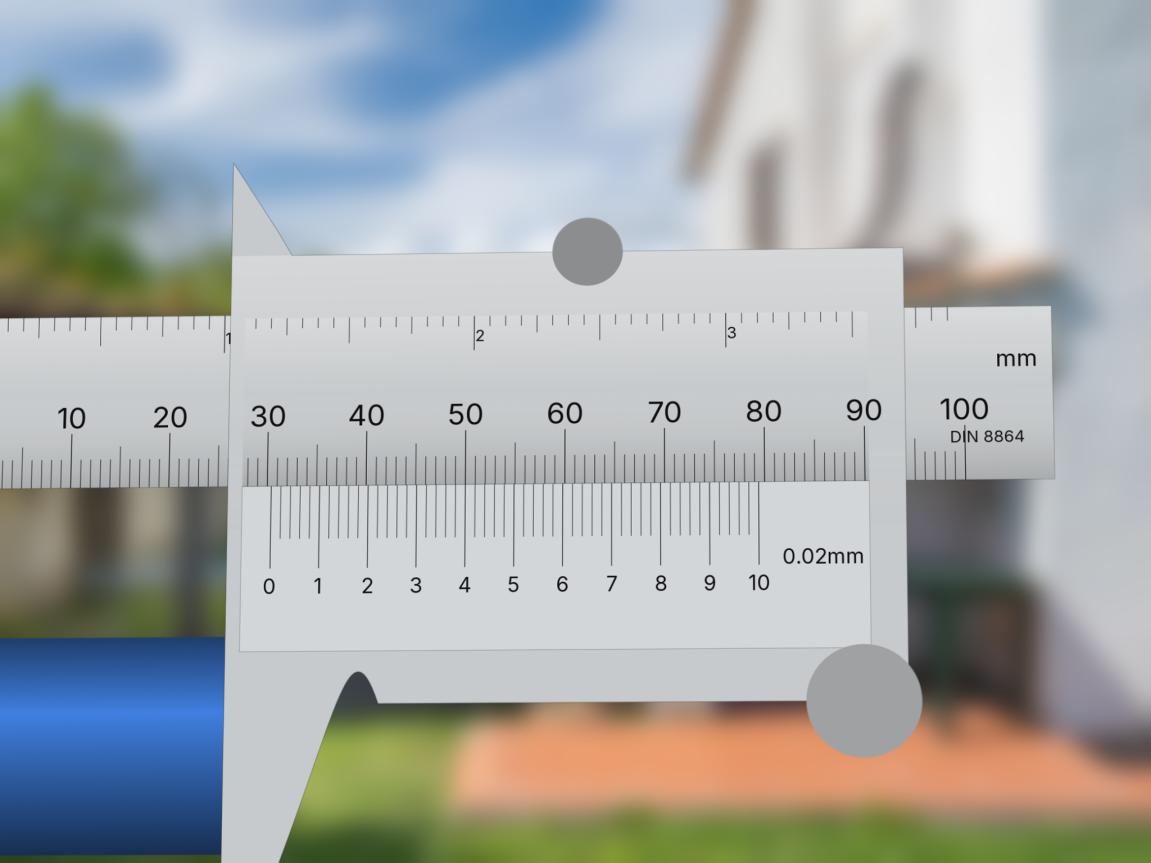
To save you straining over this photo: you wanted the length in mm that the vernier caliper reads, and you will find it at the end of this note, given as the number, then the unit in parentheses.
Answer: 30.4 (mm)
